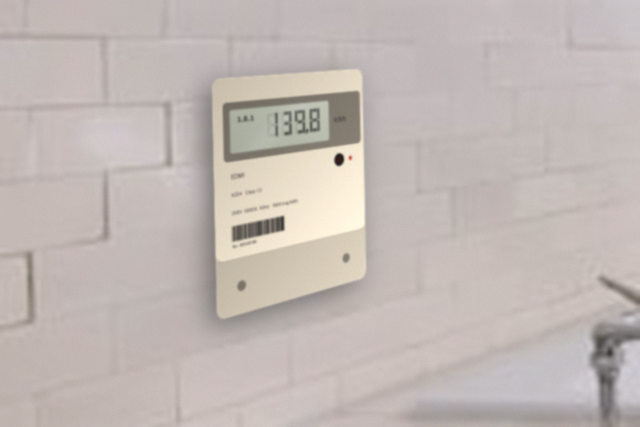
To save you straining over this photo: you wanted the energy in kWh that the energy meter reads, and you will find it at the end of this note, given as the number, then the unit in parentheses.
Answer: 139.8 (kWh)
